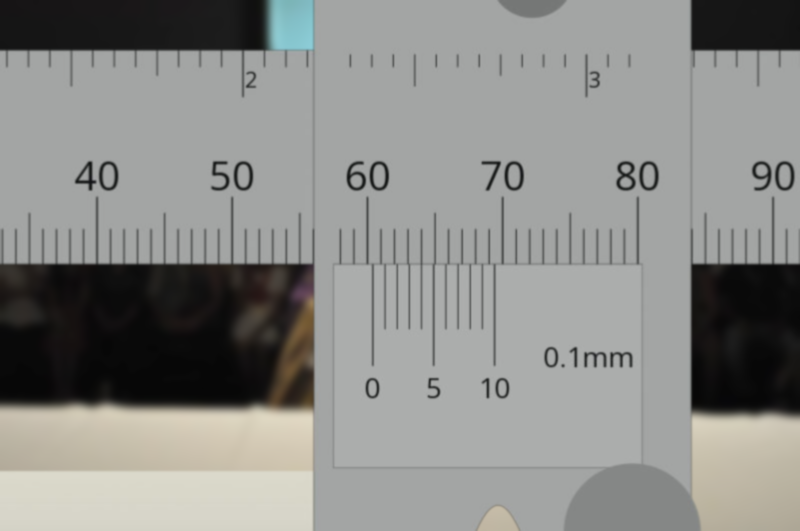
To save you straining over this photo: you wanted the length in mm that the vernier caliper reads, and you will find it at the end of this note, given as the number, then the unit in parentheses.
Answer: 60.4 (mm)
